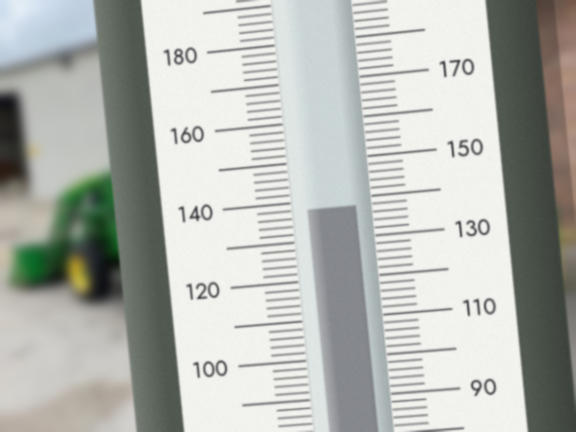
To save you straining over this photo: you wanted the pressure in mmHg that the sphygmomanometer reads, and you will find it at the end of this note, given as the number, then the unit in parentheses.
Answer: 138 (mmHg)
